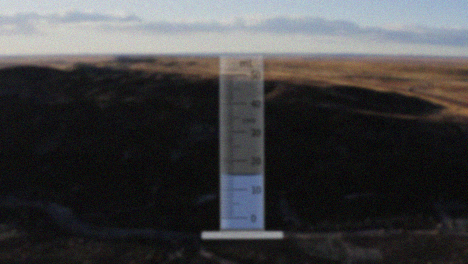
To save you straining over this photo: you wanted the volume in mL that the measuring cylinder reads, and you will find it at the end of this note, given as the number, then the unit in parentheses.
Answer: 15 (mL)
